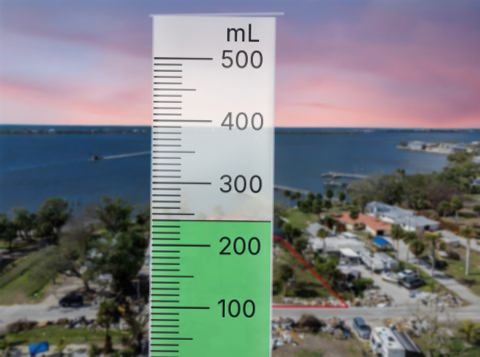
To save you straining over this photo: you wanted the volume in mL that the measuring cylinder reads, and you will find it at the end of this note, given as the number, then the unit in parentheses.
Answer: 240 (mL)
